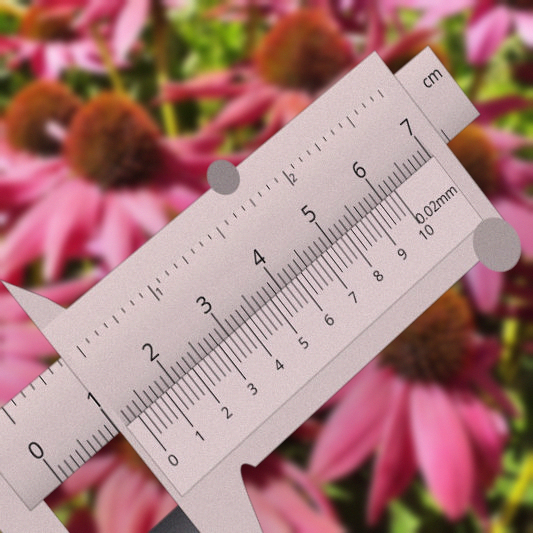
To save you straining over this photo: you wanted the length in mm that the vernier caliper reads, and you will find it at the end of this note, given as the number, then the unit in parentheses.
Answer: 13.4 (mm)
